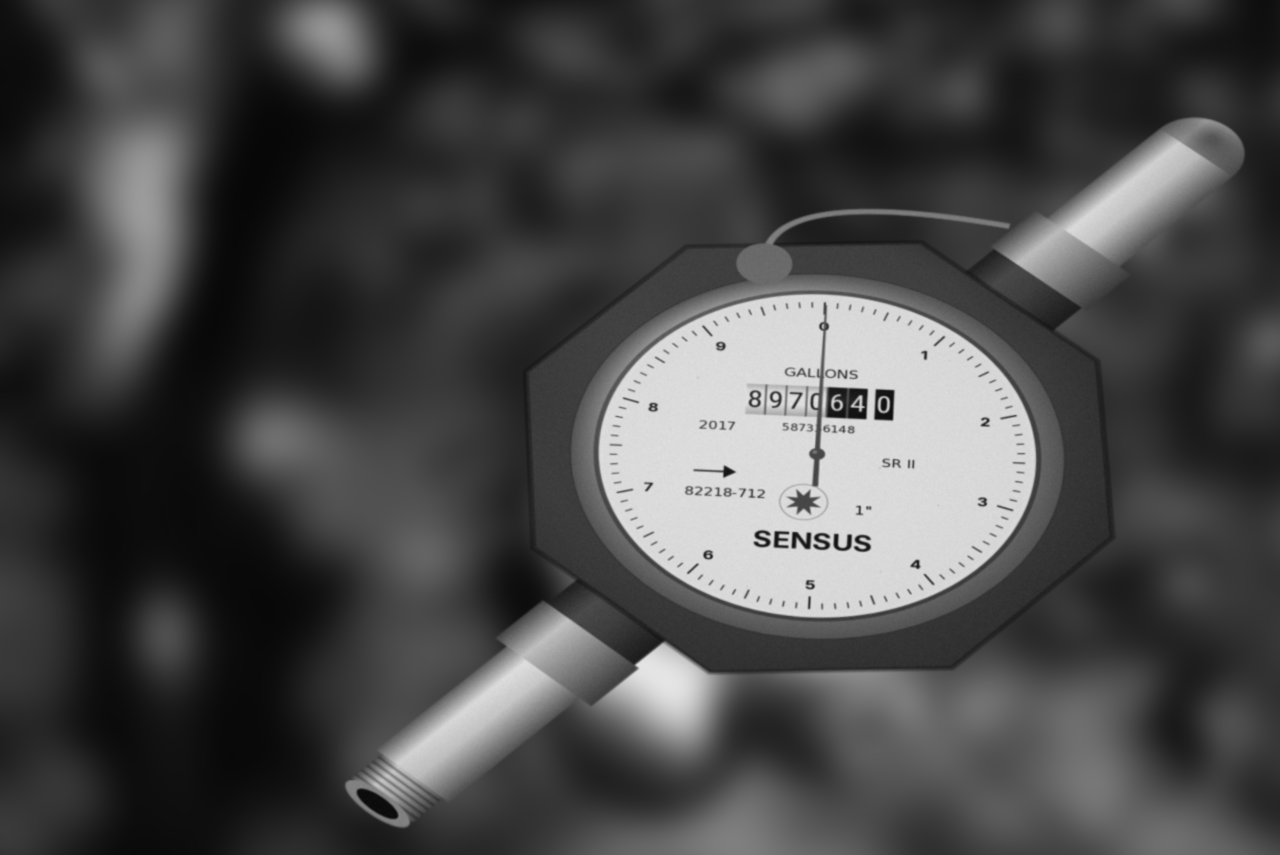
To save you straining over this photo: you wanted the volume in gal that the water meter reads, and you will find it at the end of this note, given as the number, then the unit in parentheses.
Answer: 8970640.0 (gal)
